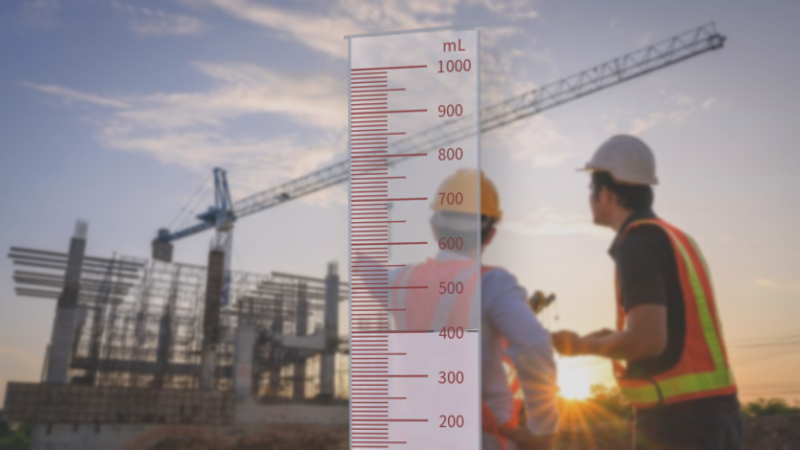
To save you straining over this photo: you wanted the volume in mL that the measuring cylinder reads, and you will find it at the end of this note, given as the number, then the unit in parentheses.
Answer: 400 (mL)
